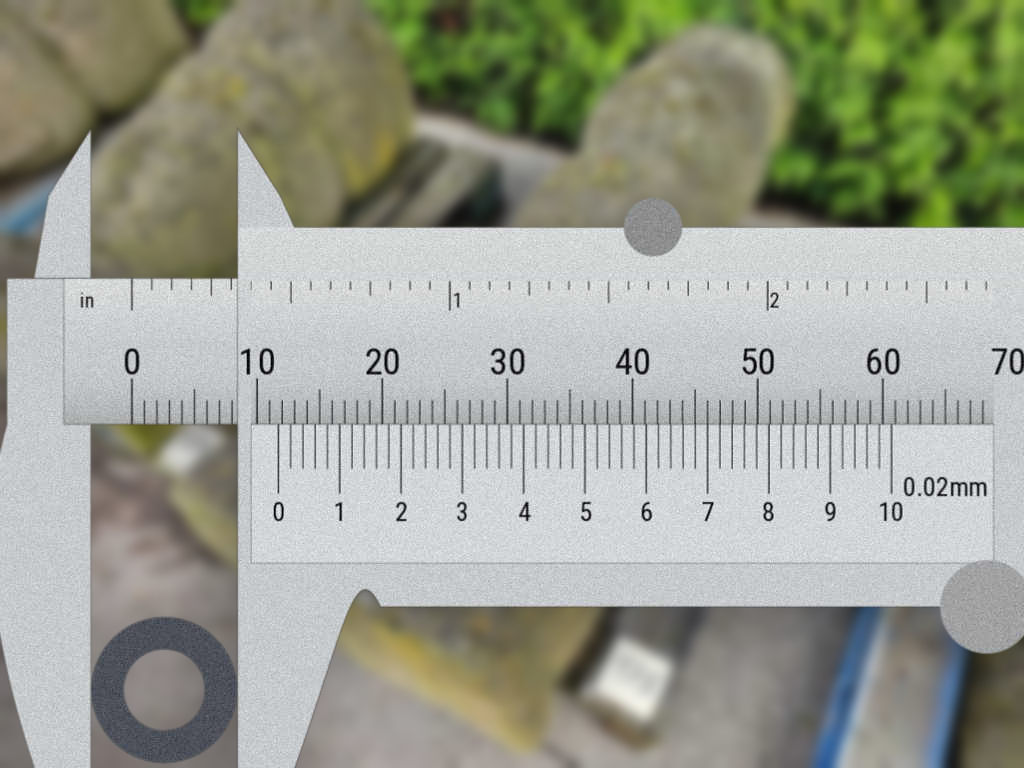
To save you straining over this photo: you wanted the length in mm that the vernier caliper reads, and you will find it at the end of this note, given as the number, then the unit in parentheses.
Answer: 11.7 (mm)
